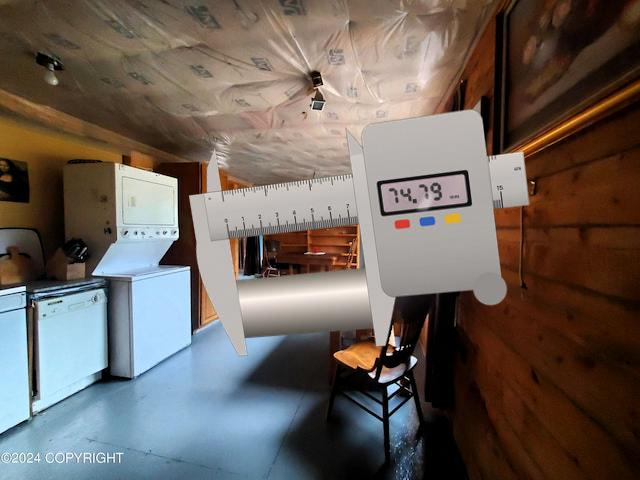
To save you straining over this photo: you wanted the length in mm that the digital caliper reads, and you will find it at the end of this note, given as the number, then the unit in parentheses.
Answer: 74.79 (mm)
